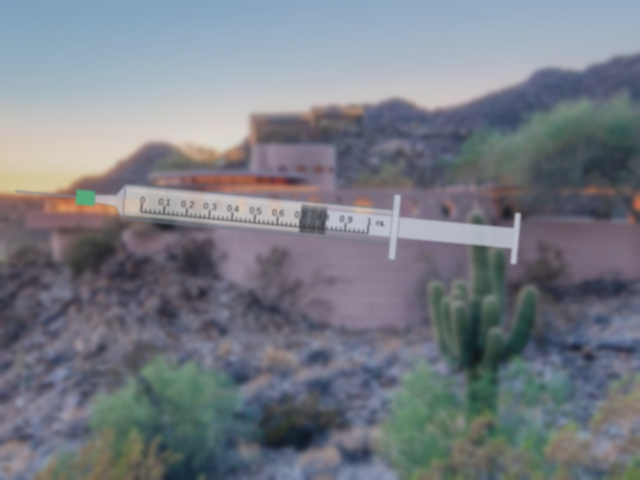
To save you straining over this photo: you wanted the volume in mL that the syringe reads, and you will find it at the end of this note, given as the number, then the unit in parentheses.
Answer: 0.7 (mL)
